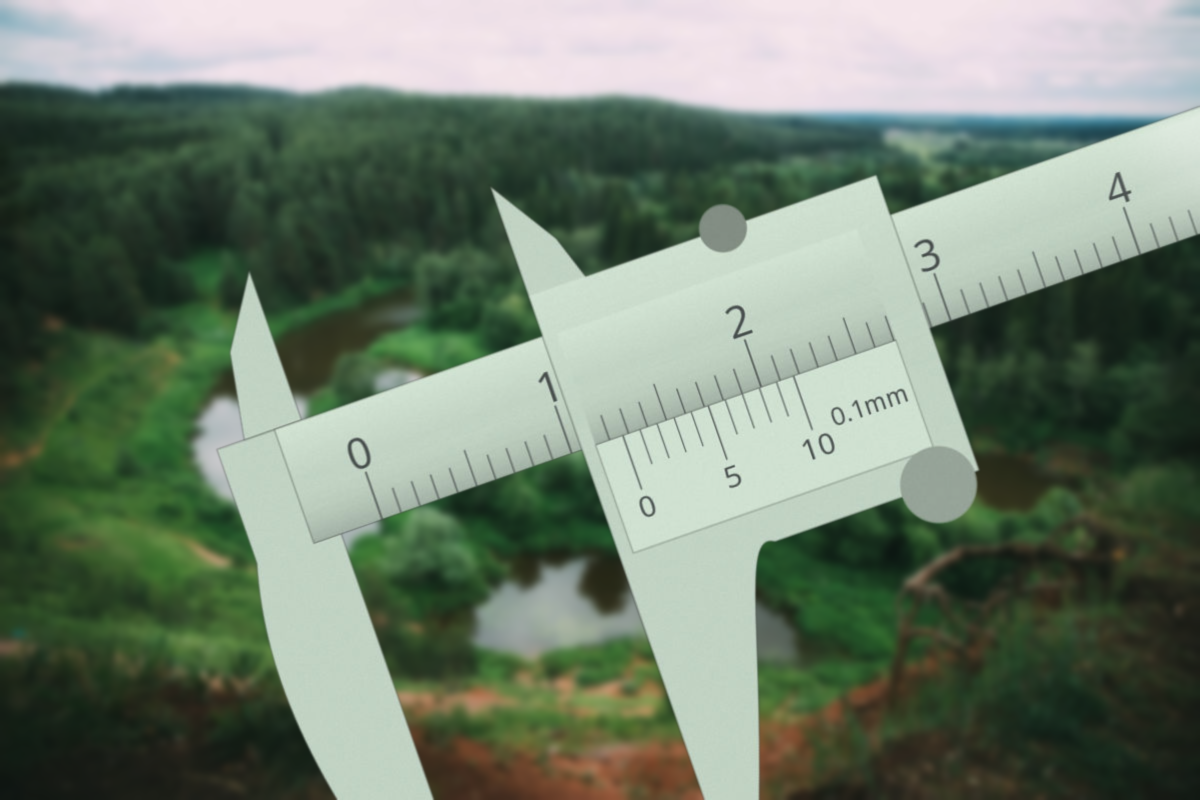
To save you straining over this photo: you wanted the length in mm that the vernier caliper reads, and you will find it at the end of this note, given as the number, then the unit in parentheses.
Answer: 12.7 (mm)
